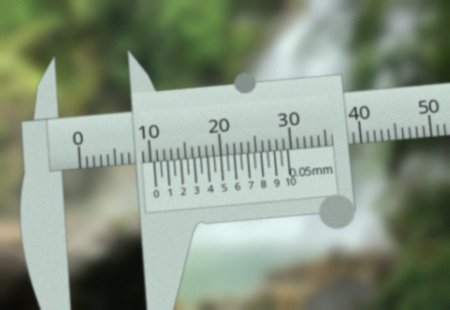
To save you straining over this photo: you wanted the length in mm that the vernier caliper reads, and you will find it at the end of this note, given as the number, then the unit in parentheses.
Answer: 10.5 (mm)
